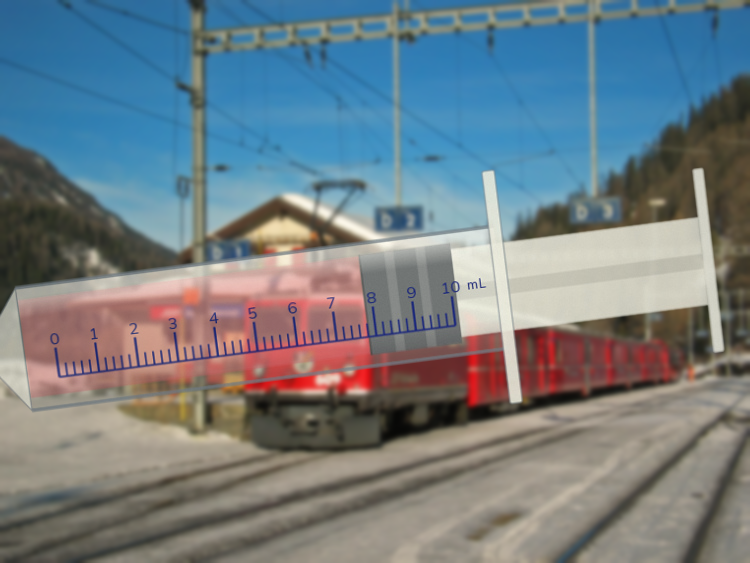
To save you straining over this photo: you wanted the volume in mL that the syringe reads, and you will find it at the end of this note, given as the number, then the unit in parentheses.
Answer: 7.8 (mL)
